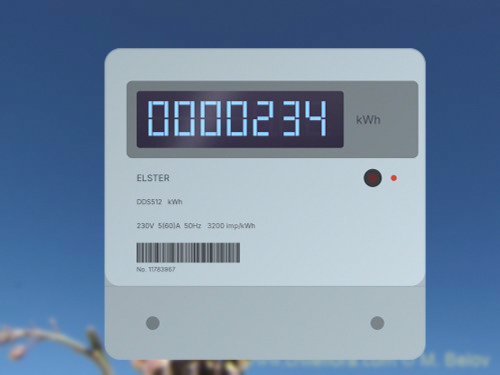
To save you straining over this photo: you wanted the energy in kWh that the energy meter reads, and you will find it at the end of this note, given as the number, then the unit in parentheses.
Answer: 234 (kWh)
